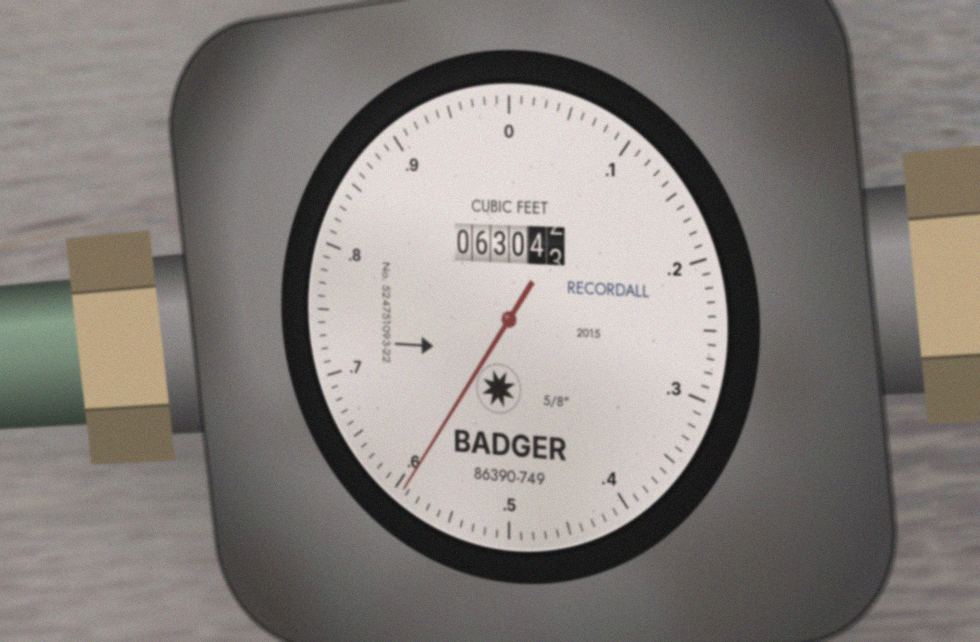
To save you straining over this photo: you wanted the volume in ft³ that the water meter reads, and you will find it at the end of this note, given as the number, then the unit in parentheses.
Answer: 63042.59 (ft³)
